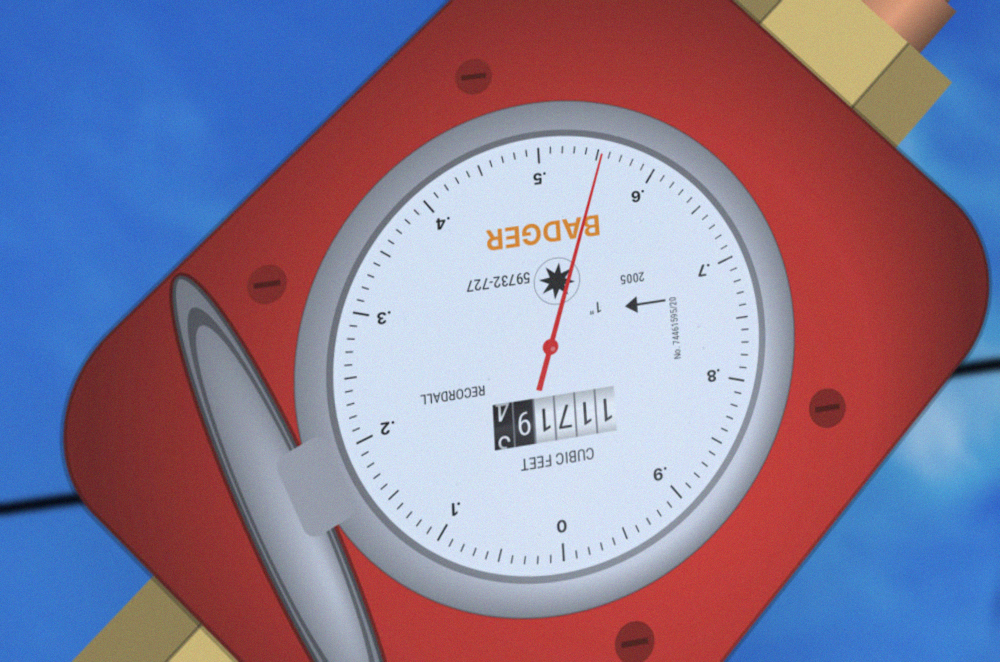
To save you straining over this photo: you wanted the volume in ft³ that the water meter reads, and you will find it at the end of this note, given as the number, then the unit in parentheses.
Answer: 117193.55 (ft³)
